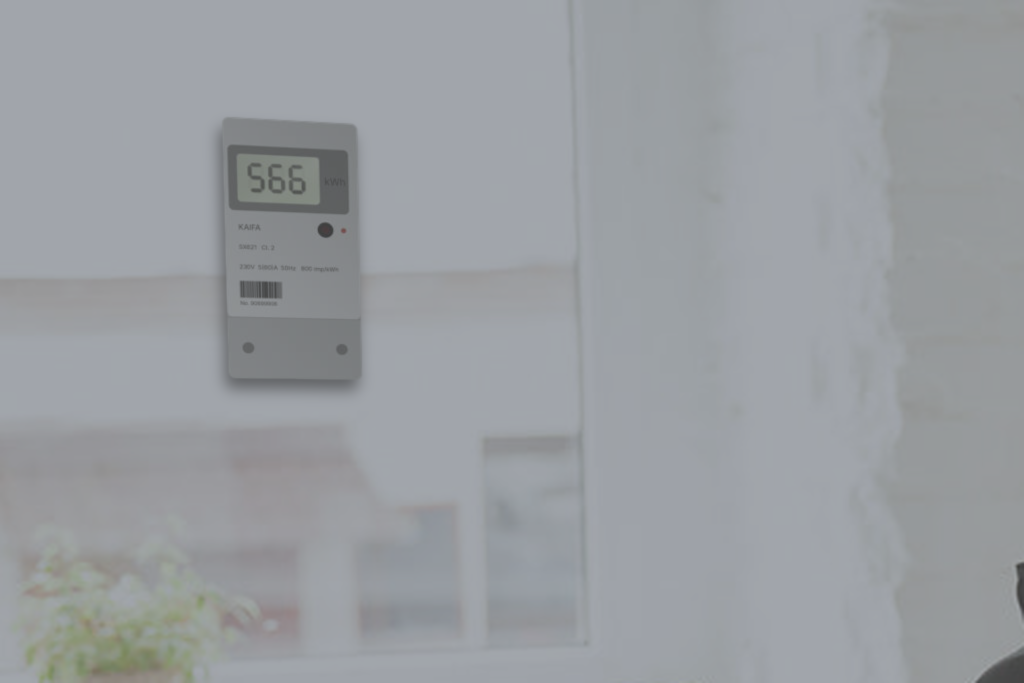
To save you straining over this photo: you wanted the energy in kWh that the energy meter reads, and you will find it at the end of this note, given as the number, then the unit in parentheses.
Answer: 566 (kWh)
